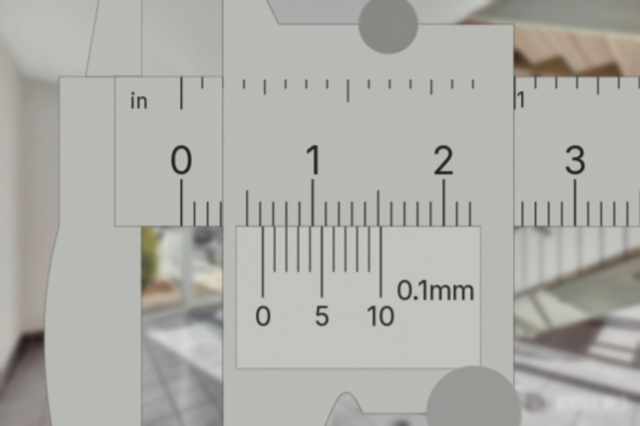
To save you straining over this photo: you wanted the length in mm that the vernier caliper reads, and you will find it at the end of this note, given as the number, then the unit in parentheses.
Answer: 6.2 (mm)
